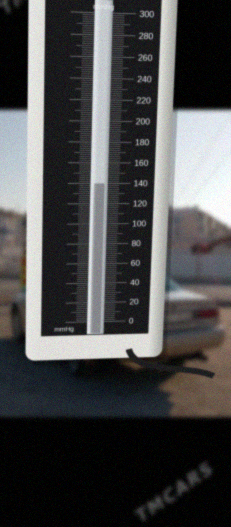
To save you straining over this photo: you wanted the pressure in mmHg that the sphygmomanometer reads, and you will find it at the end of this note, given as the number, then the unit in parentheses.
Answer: 140 (mmHg)
